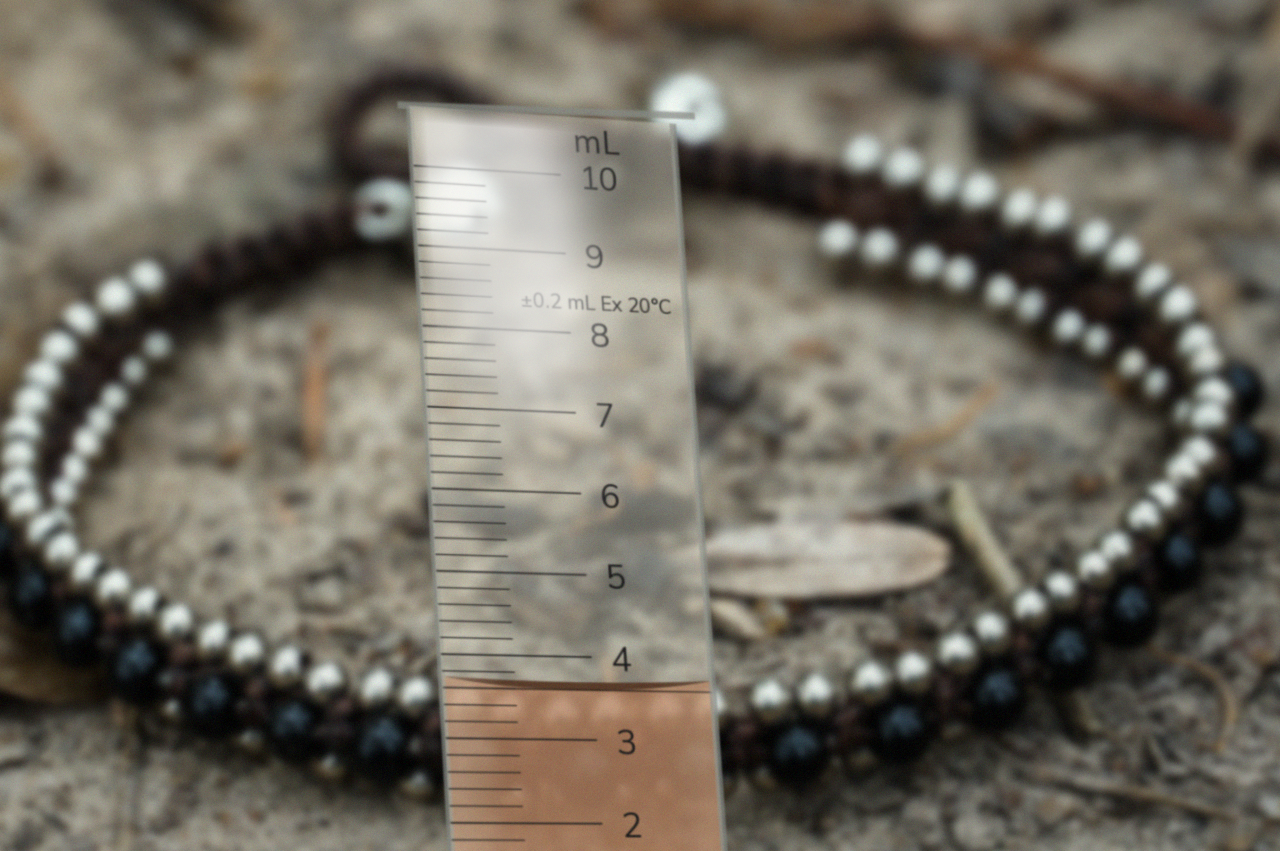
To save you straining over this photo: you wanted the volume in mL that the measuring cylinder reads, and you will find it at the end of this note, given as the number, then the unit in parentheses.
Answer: 3.6 (mL)
